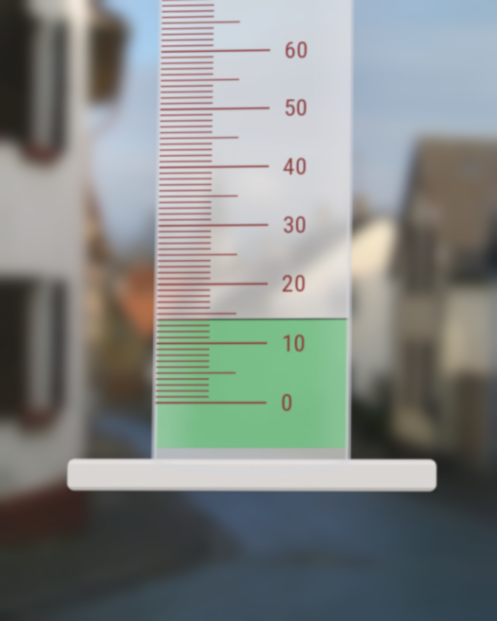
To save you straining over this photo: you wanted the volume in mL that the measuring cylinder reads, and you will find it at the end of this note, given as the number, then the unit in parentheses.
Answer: 14 (mL)
